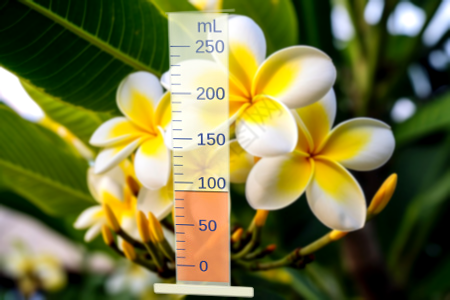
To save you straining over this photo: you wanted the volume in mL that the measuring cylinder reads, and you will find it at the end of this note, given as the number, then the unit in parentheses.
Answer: 90 (mL)
